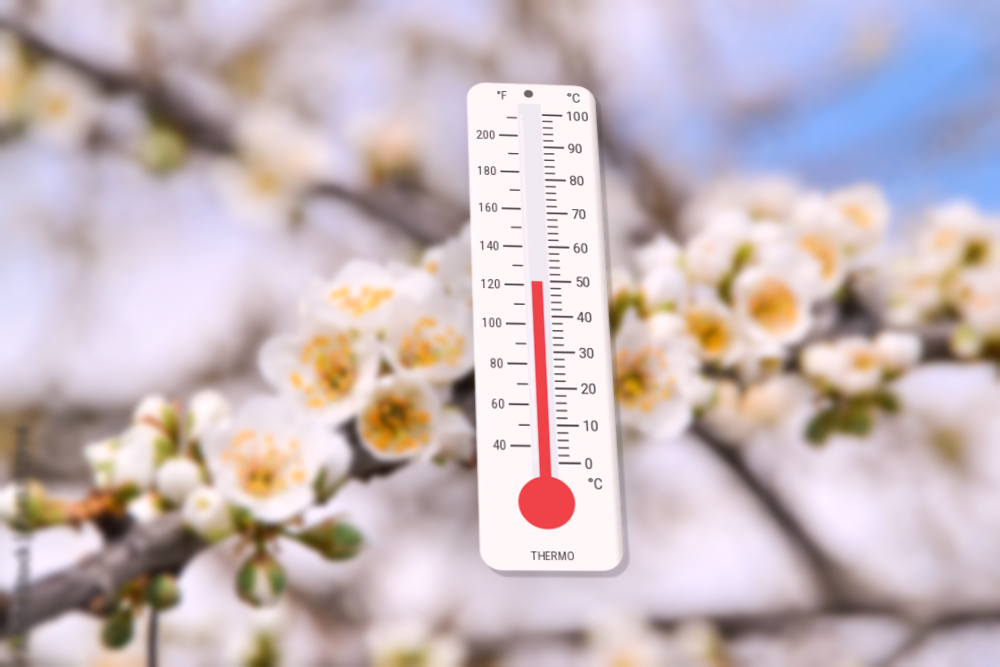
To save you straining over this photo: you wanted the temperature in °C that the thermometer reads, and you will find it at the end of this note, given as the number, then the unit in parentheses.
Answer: 50 (°C)
